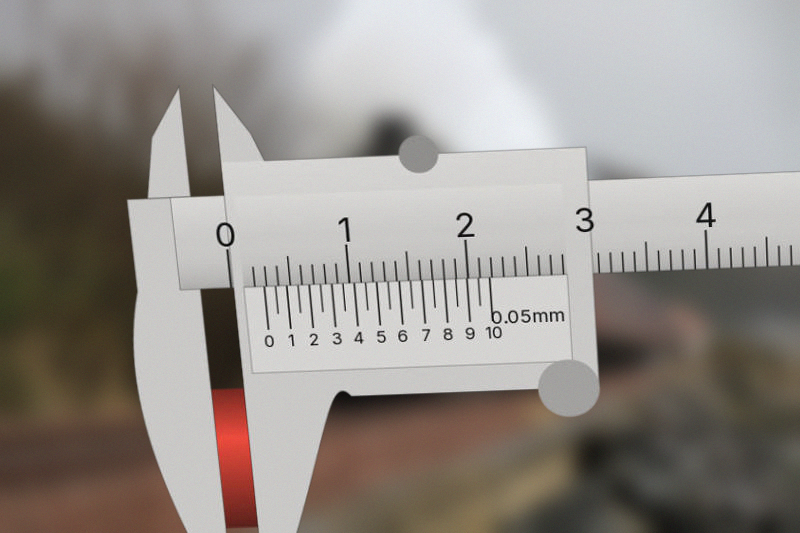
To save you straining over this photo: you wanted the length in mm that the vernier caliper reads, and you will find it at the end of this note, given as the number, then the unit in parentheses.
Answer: 2.8 (mm)
